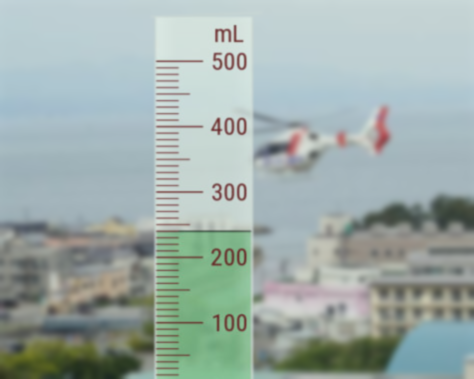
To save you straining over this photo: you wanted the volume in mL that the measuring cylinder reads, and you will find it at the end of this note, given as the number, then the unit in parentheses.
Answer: 240 (mL)
